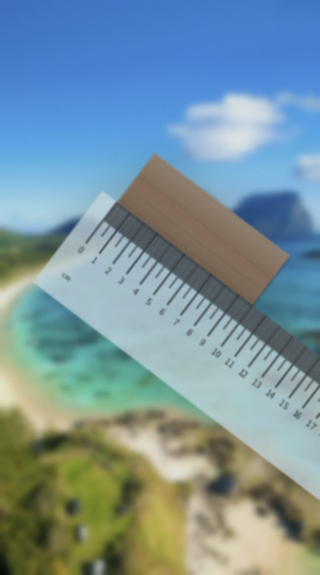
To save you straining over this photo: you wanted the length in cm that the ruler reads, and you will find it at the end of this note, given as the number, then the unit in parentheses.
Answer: 10 (cm)
